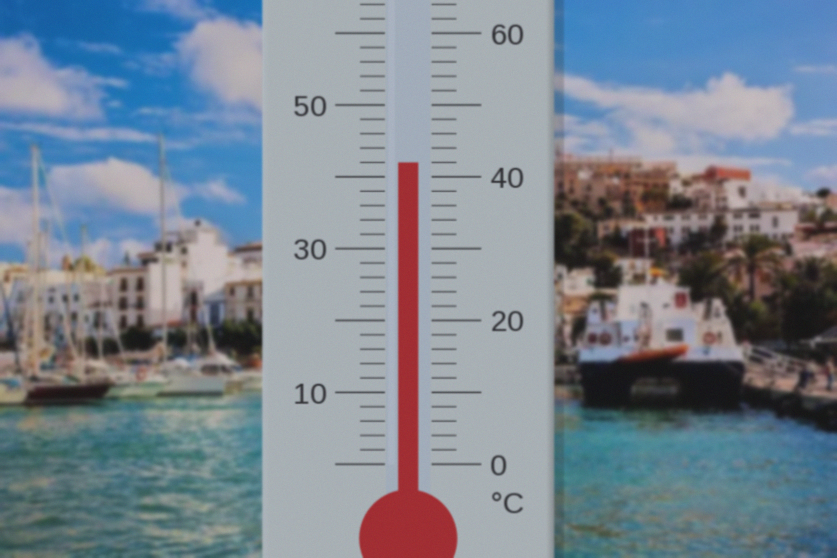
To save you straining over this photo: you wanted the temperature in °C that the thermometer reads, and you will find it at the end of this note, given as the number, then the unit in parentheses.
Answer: 42 (°C)
